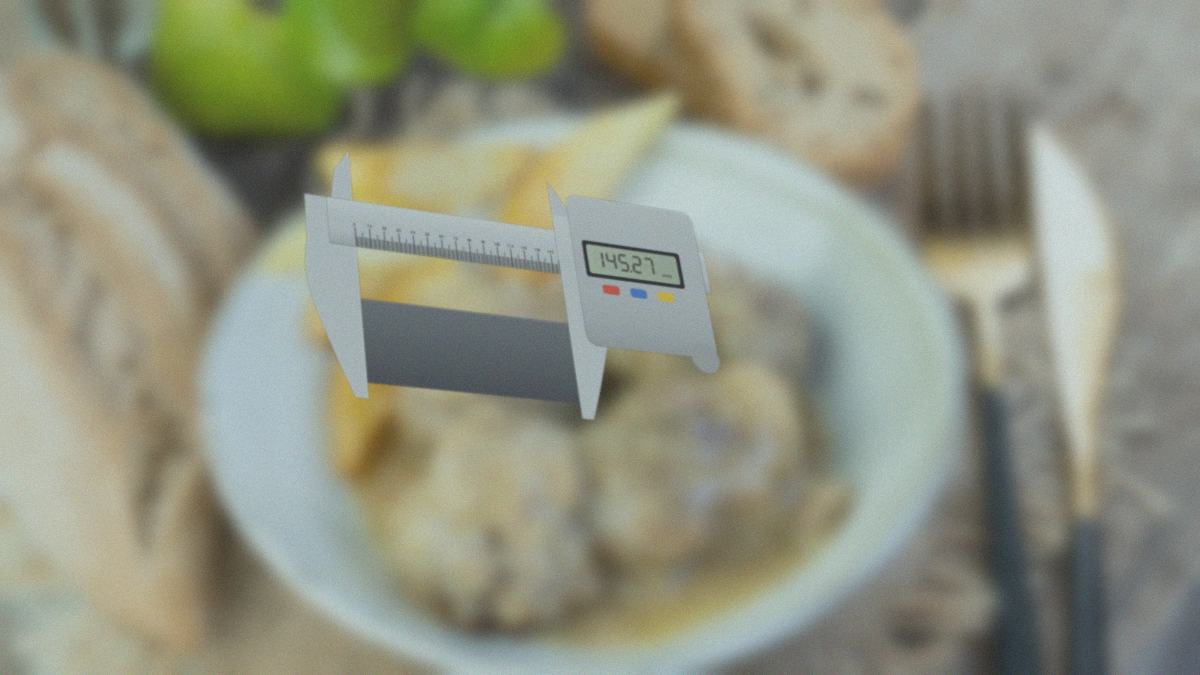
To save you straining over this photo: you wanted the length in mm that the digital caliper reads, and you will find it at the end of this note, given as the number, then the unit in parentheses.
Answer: 145.27 (mm)
